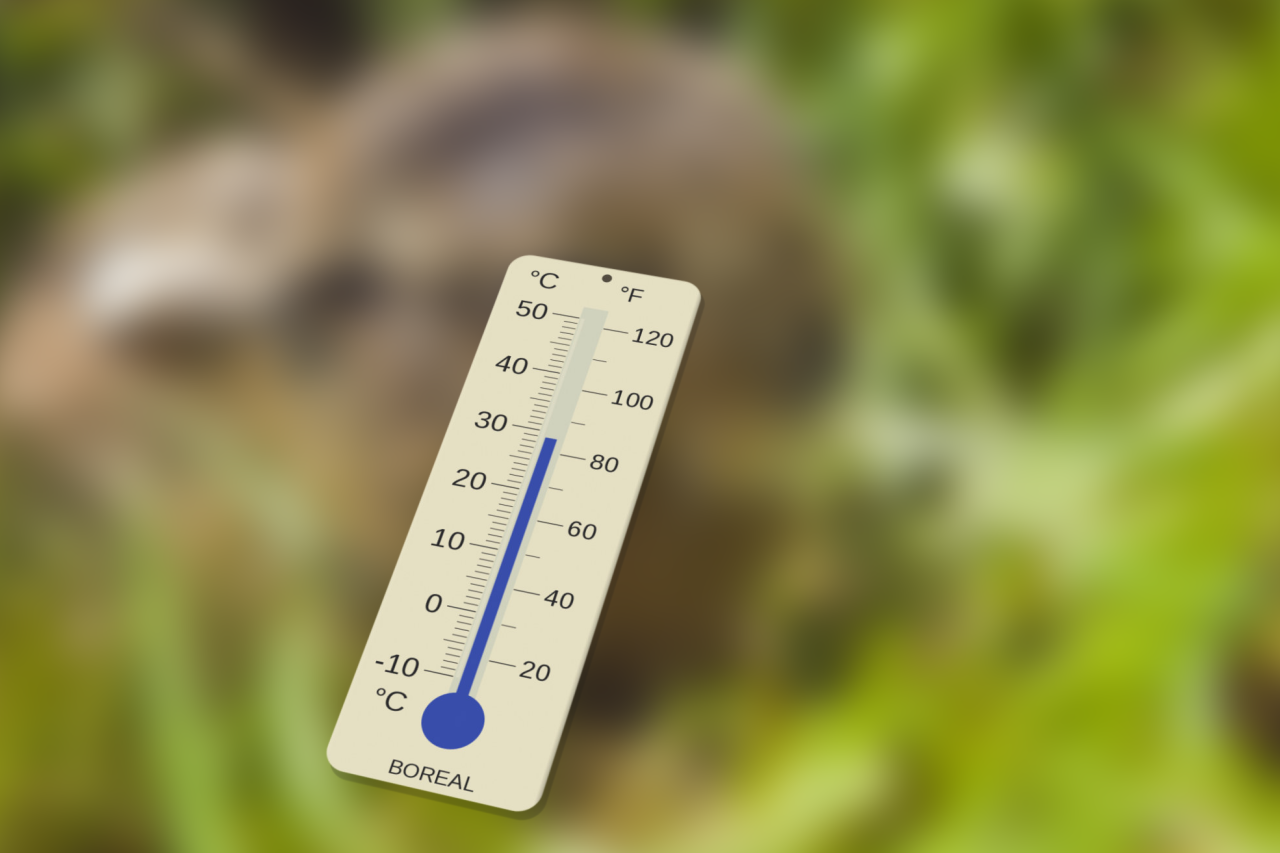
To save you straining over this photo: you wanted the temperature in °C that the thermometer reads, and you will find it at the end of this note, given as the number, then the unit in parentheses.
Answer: 29 (°C)
